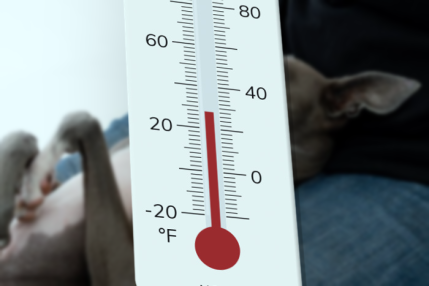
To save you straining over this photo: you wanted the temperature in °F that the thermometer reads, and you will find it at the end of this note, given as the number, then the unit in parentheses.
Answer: 28 (°F)
